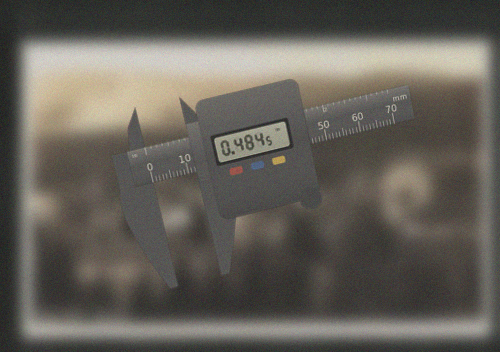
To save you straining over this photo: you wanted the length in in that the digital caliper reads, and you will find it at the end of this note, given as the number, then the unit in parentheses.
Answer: 0.4845 (in)
